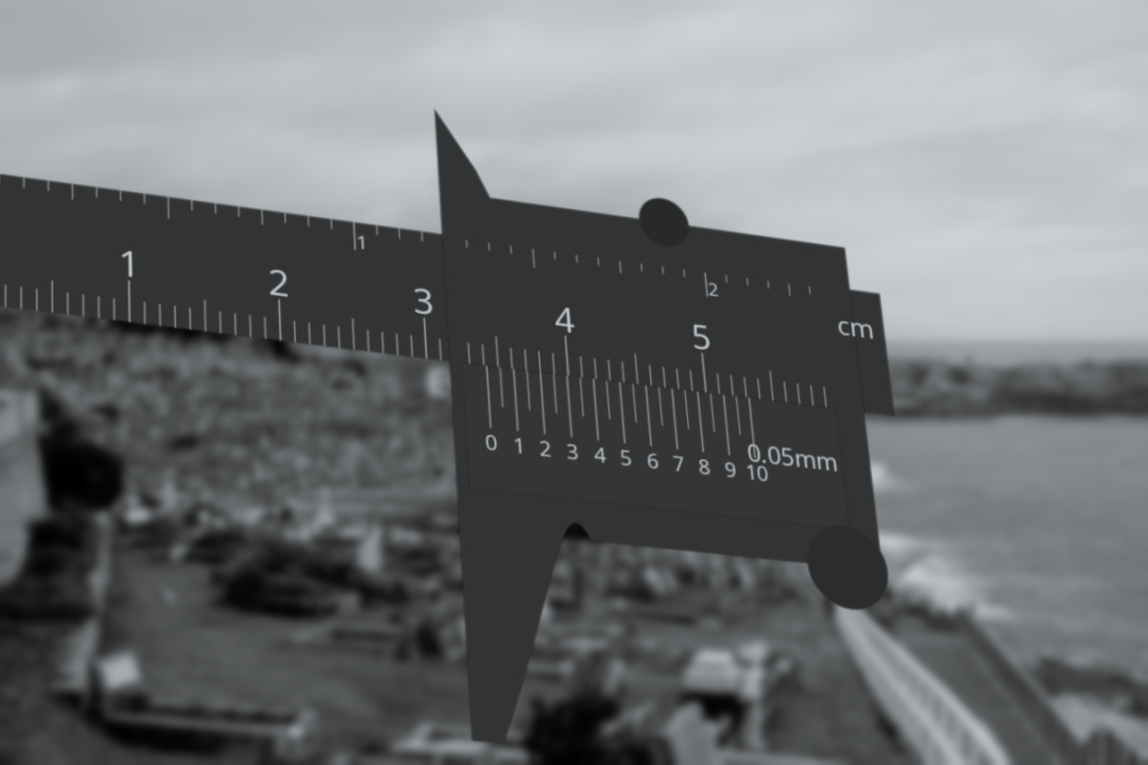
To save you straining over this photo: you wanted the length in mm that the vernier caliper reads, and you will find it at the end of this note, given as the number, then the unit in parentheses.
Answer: 34.2 (mm)
